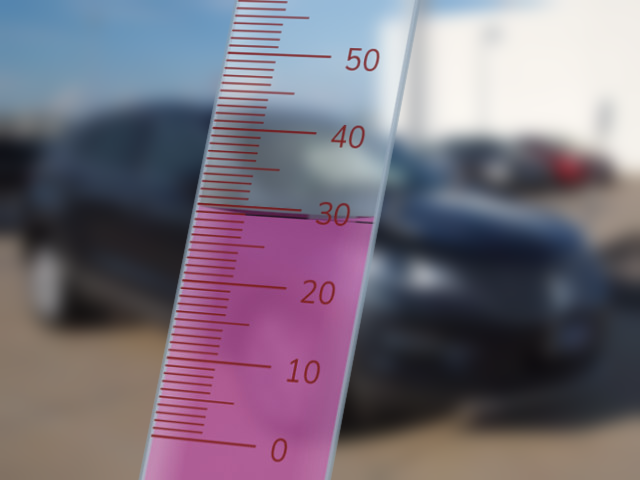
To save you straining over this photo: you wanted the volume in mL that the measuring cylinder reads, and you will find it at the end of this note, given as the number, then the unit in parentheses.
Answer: 29 (mL)
